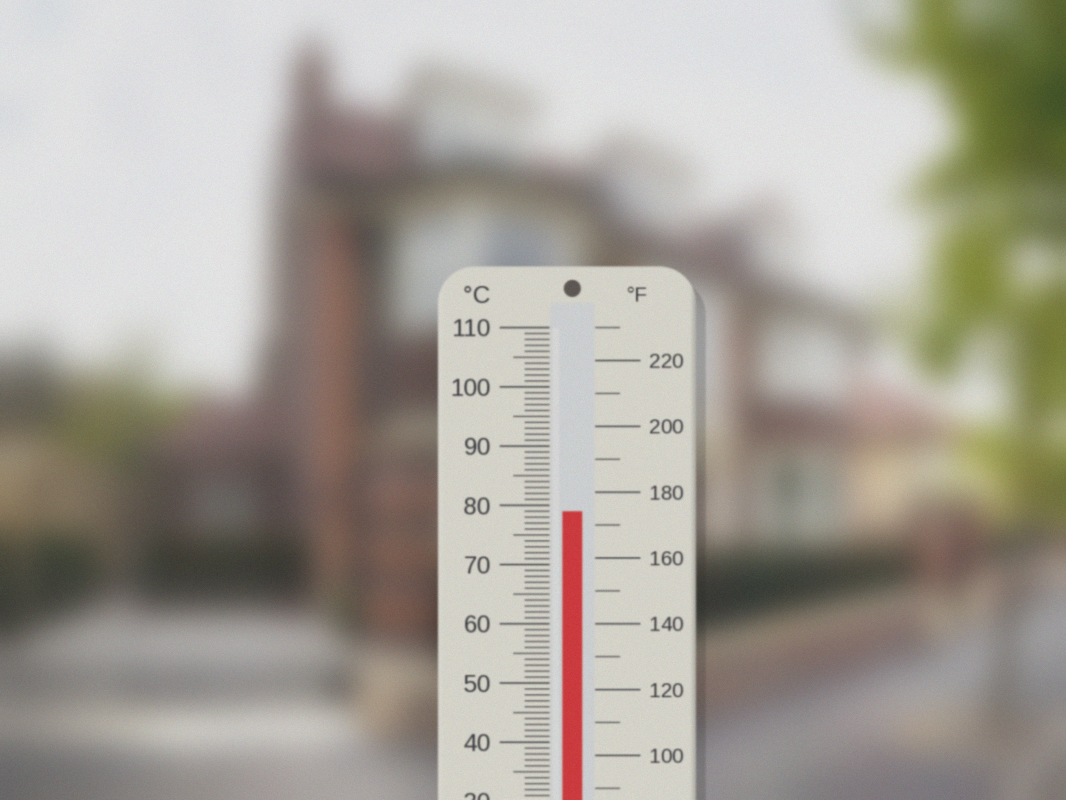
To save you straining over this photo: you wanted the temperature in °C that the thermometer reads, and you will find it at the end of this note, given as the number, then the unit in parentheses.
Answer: 79 (°C)
